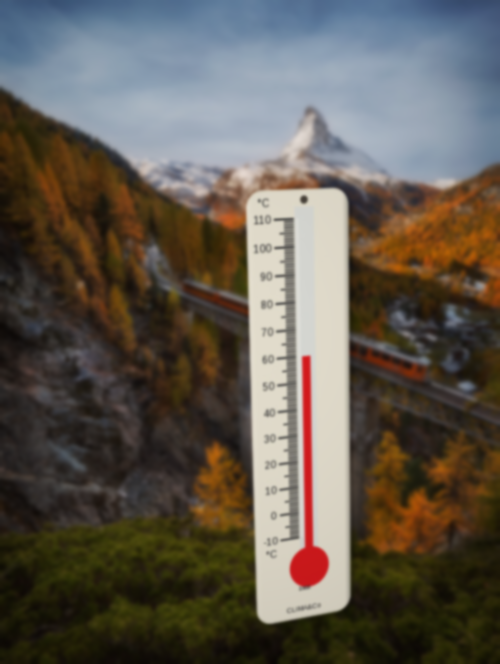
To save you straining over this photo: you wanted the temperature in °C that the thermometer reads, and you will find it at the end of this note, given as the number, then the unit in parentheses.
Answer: 60 (°C)
